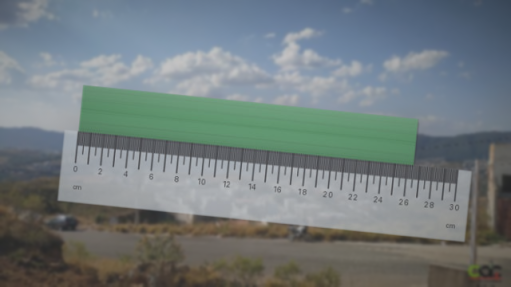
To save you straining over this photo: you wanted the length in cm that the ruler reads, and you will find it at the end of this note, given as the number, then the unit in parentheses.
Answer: 26.5 (cm)
